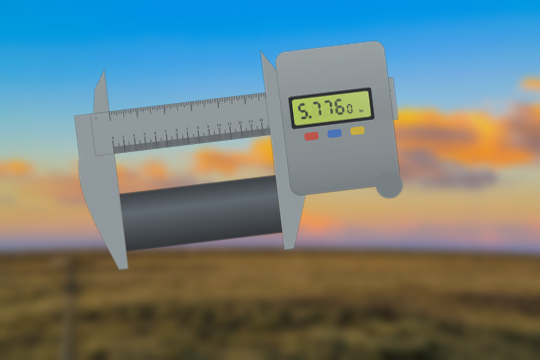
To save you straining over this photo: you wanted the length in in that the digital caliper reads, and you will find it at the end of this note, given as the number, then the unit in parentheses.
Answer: 5.7760 (in)
